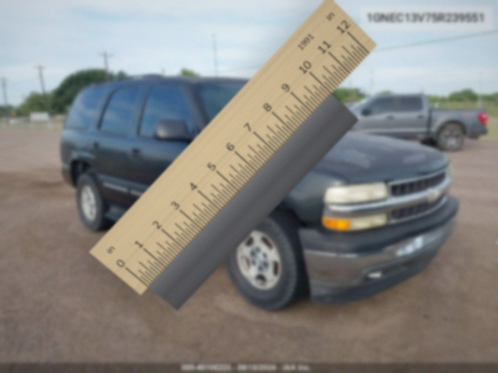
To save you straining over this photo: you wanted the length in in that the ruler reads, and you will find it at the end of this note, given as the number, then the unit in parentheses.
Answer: 10 (in)
